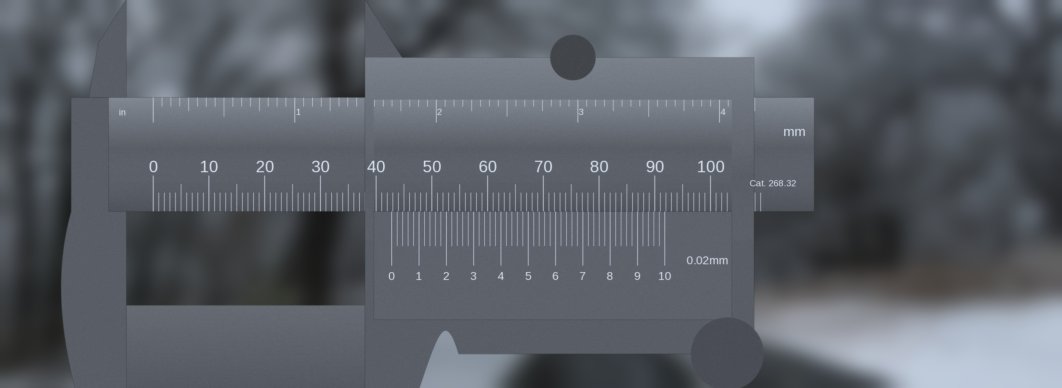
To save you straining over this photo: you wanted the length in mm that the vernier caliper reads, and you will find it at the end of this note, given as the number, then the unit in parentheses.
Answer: 42.8 (mm)
